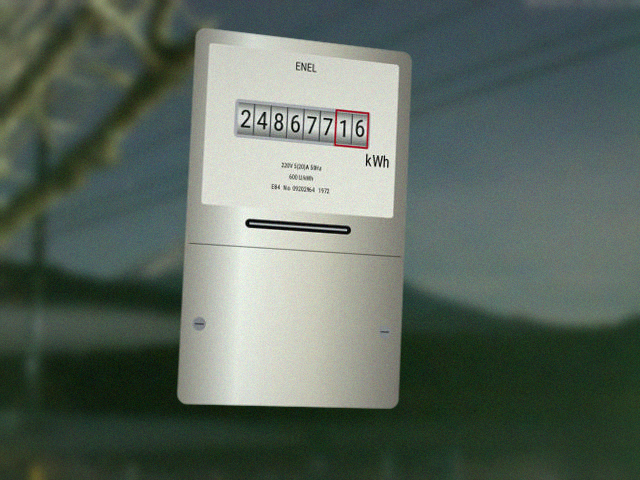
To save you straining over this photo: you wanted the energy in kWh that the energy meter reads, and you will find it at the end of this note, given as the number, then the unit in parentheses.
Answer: 248677.16 (kWh)
